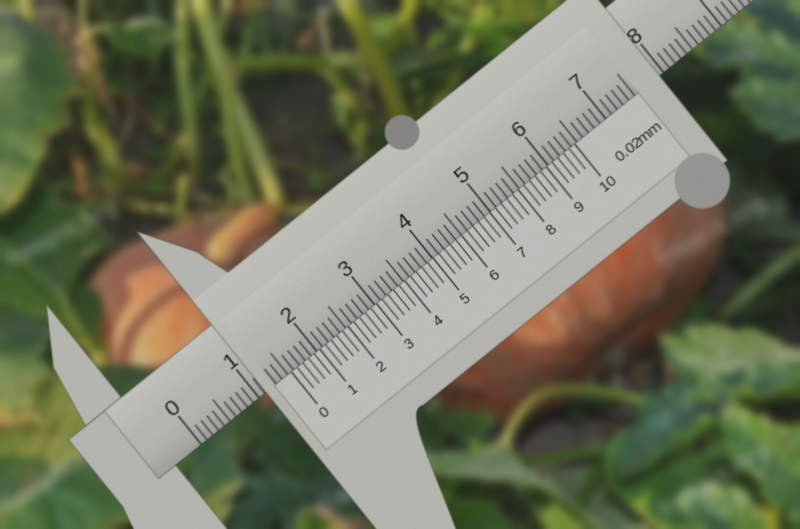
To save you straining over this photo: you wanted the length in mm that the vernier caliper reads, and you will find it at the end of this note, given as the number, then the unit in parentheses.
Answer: 15.6 (mm)
